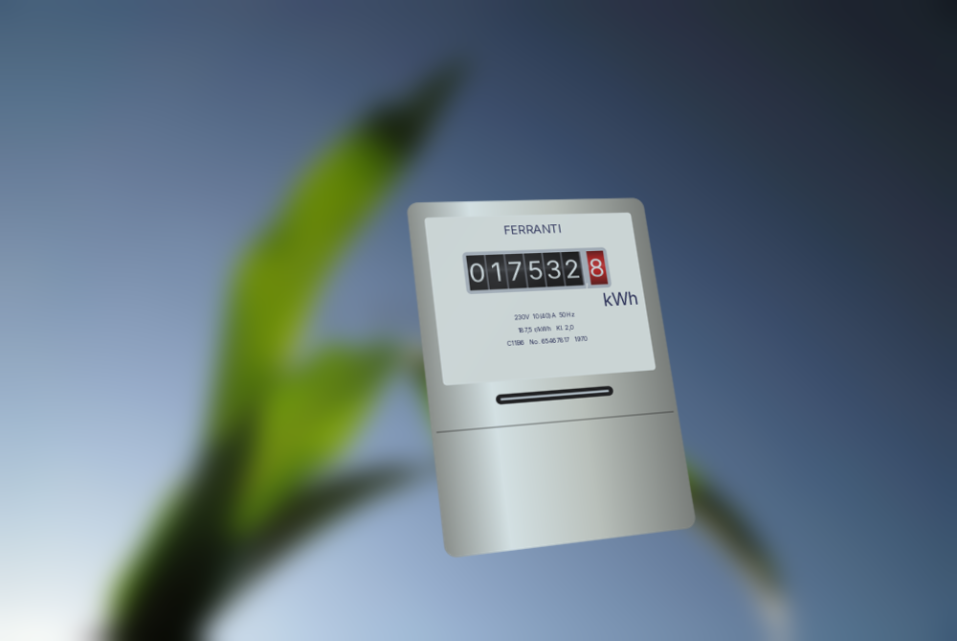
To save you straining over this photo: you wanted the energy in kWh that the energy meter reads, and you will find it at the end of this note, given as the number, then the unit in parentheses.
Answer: 17532.8 (kWh)
